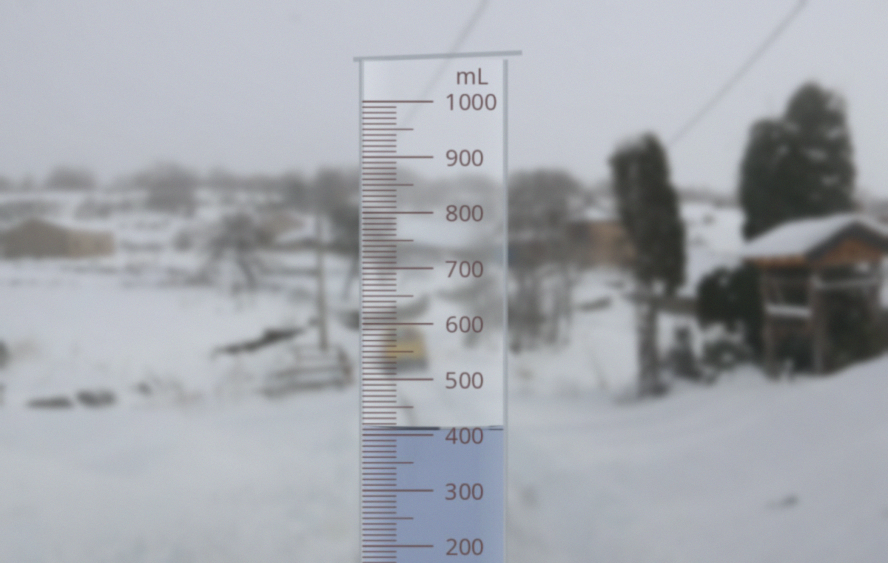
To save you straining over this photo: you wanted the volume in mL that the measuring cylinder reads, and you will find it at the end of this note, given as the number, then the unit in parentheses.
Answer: 410 (mL)
